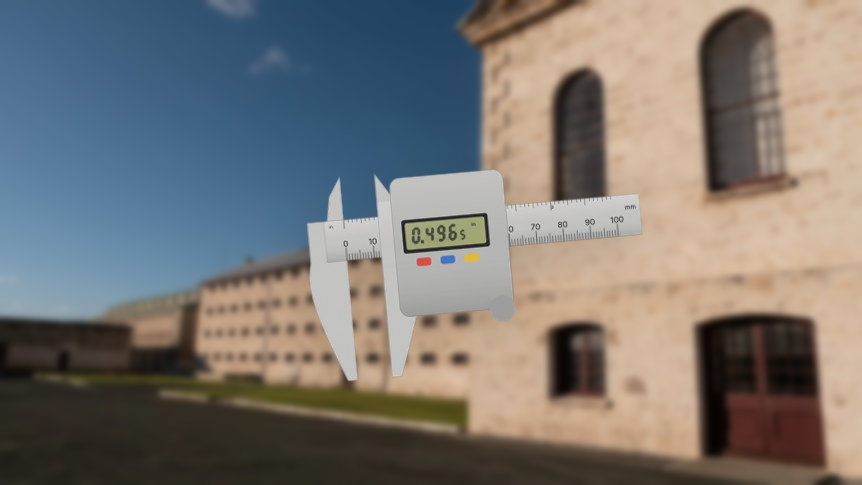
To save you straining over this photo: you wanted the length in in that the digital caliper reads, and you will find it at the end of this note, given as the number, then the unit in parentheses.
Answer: 0.4965 (in)
